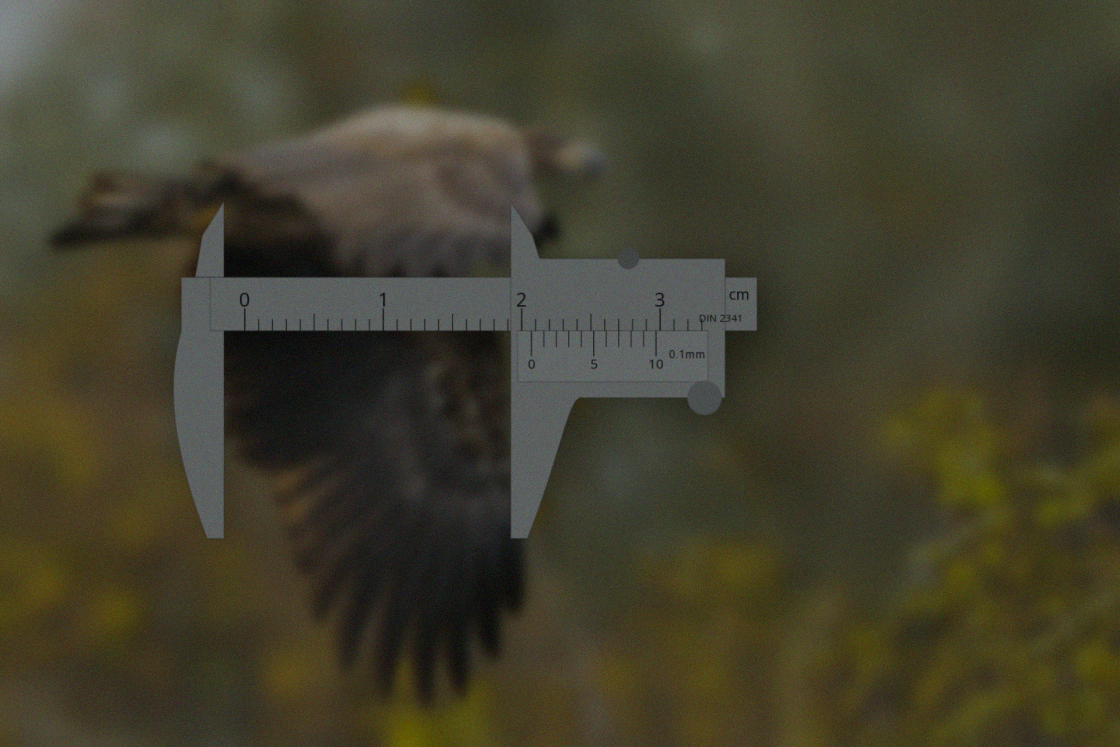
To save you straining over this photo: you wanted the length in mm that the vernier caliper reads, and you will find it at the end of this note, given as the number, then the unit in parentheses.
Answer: 20.7 (mm)
